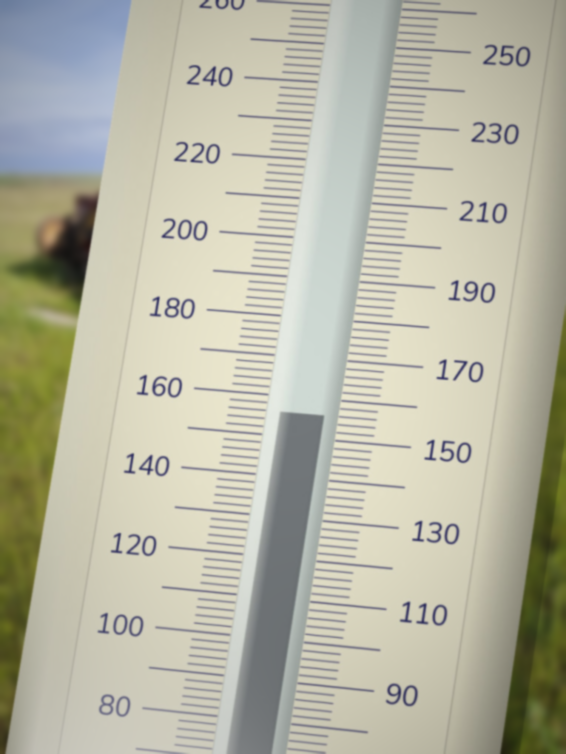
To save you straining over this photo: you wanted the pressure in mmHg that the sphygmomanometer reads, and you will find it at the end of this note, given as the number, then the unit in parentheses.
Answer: 156 (mmHg)
